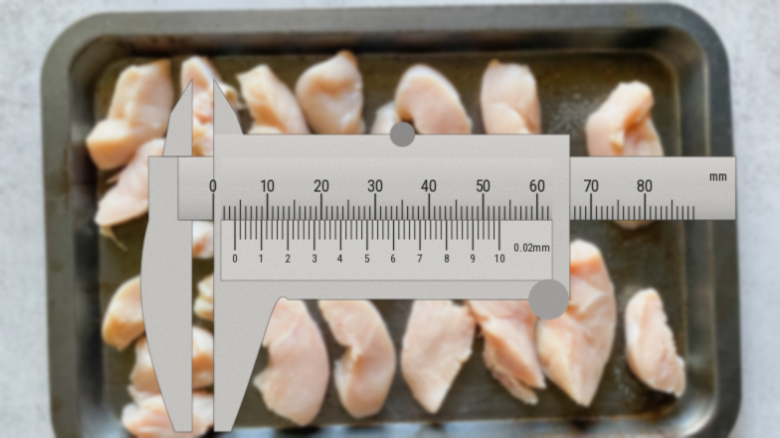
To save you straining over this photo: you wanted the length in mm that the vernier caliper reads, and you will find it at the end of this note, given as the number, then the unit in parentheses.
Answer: 4.0 (mm)
